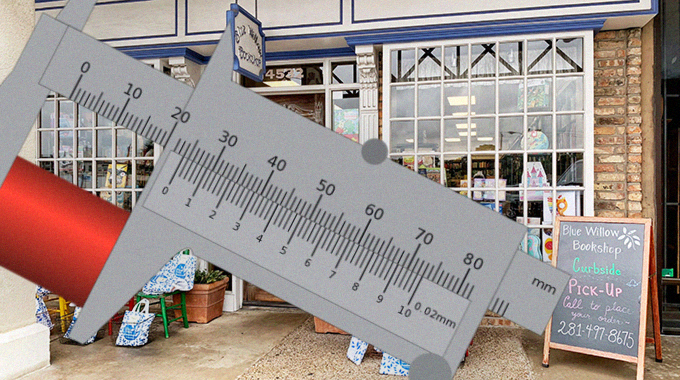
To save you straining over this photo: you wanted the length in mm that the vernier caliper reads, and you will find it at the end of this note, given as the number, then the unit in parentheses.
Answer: 24.0 (mm)
